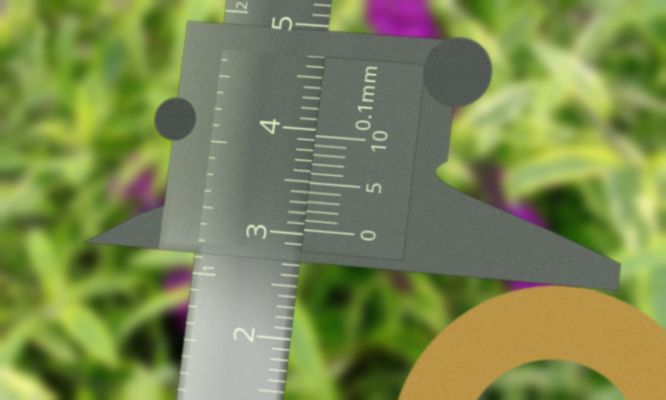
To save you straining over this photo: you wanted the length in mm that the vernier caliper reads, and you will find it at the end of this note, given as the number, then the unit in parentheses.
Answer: 30.4 (mm)
